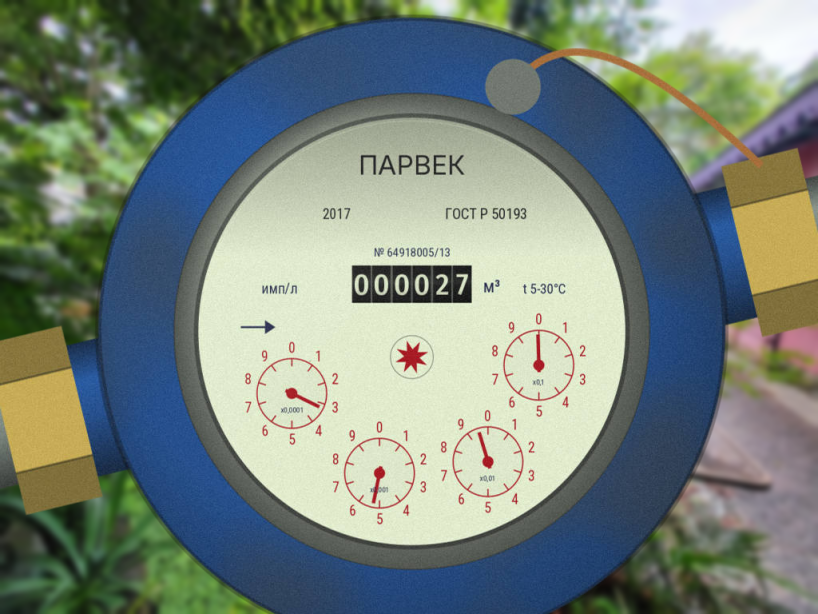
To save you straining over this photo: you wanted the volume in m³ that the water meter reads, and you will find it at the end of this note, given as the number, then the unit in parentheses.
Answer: 26.9953 (m³)
